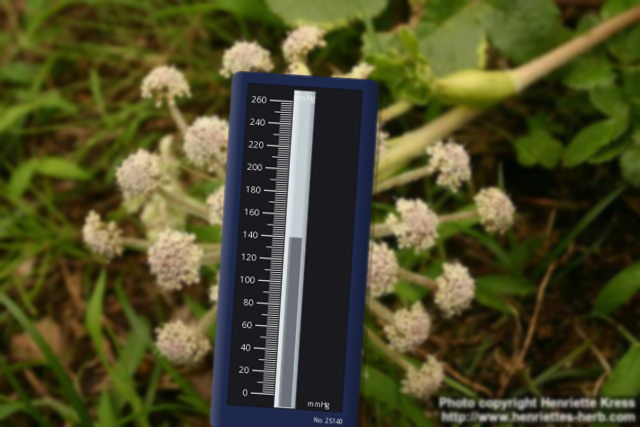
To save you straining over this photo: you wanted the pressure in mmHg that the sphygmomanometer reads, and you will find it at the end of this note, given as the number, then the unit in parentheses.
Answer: 140 (mmHg)
